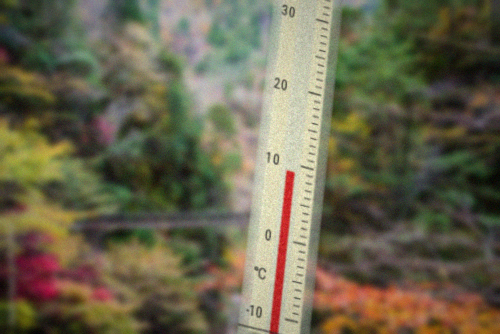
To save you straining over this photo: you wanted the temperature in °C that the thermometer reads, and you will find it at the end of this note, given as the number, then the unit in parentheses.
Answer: 9 (°C)
